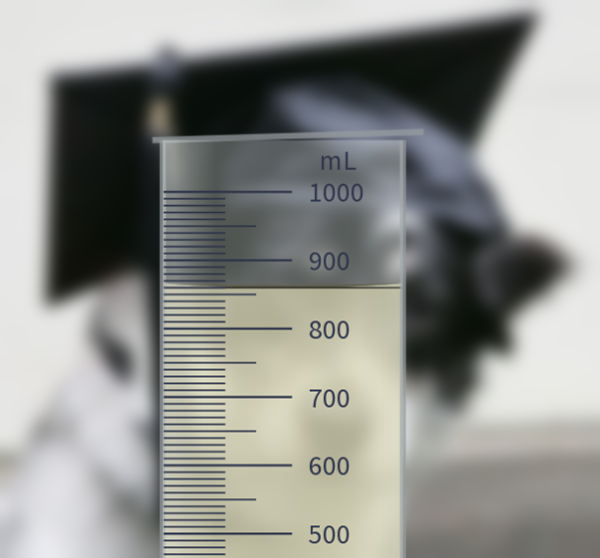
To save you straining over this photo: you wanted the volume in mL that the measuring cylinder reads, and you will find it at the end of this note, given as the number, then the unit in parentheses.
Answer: 860 (mL)
